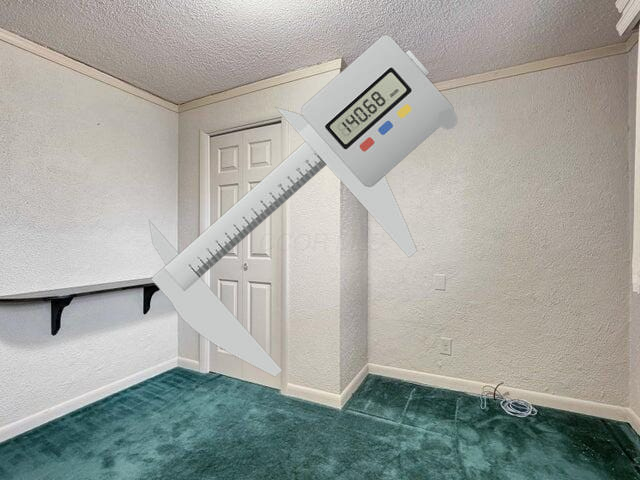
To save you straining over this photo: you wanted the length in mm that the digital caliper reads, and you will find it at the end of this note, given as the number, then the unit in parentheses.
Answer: 140.68 (mm)
